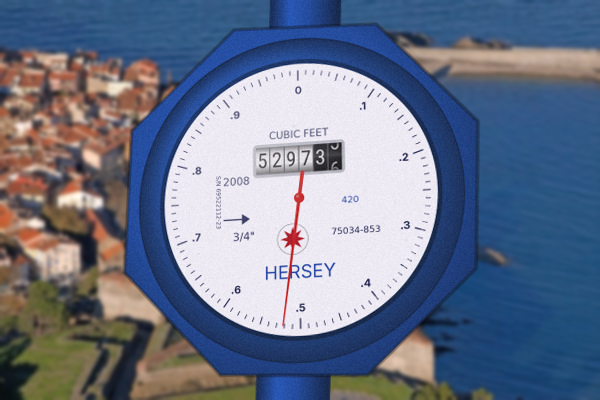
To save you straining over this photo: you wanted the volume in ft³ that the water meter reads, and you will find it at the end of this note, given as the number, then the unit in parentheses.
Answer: 529735.52 (ft³)
